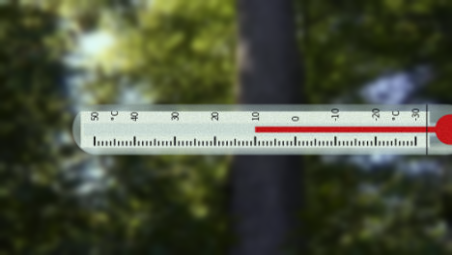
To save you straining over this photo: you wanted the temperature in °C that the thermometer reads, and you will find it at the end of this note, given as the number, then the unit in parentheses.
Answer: 10 (°C)
